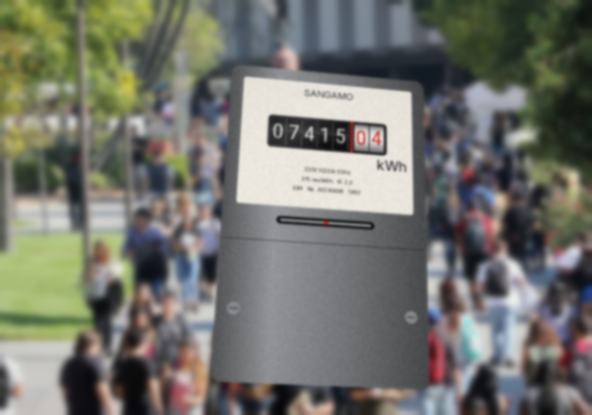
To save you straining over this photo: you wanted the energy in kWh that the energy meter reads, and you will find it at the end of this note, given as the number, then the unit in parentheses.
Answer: 7415.04 (kWh)
